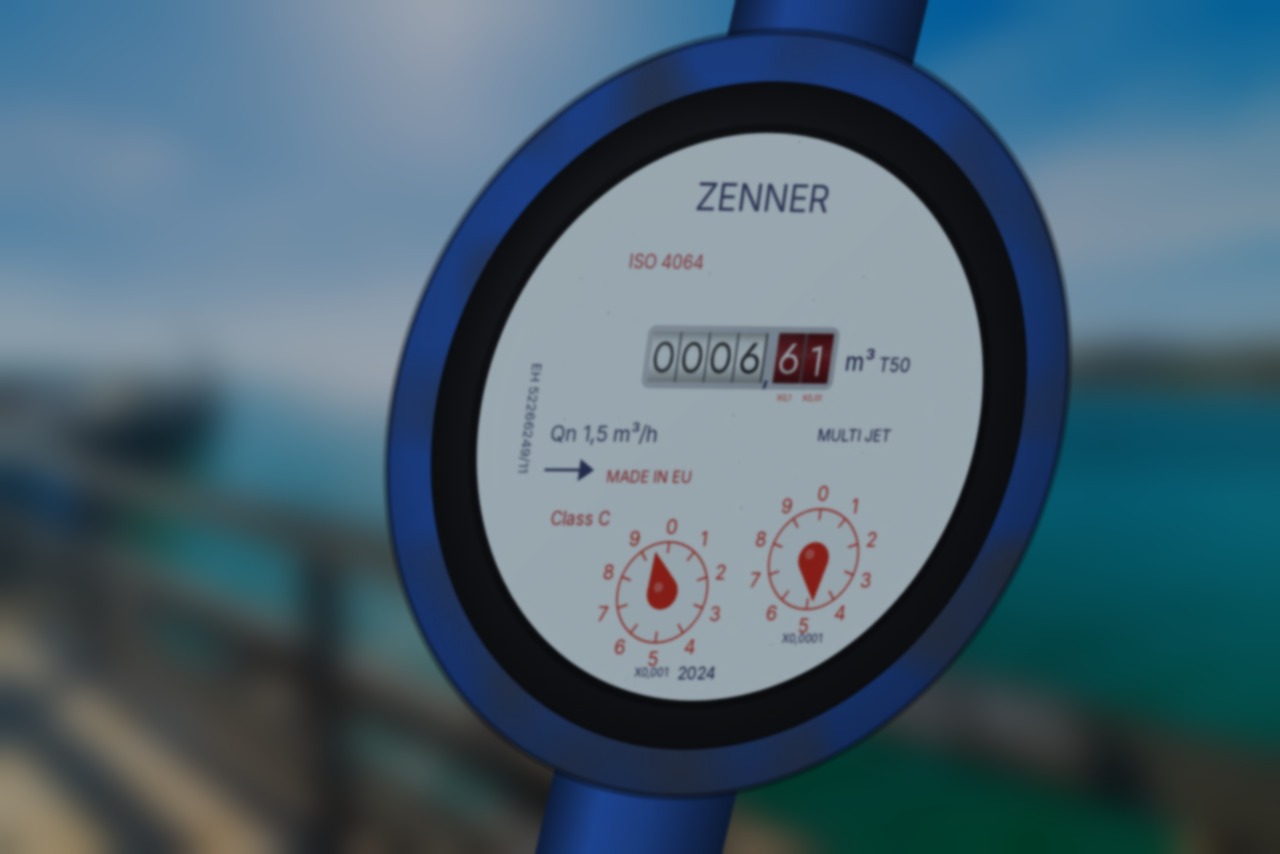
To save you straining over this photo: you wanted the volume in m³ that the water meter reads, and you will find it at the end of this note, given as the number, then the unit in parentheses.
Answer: 6.6094 (m³)
